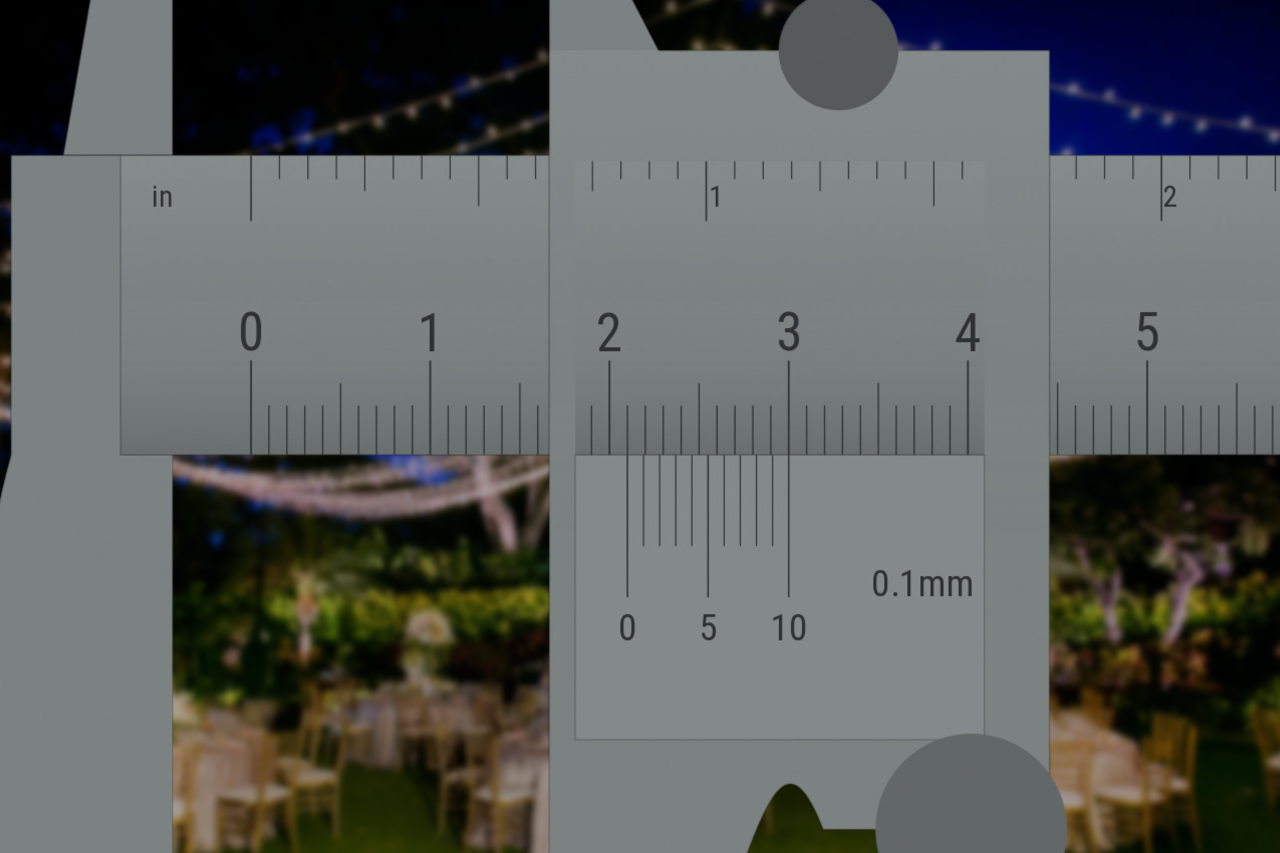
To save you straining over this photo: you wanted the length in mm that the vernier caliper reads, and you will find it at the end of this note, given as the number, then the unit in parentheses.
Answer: 21.0 (mm)
